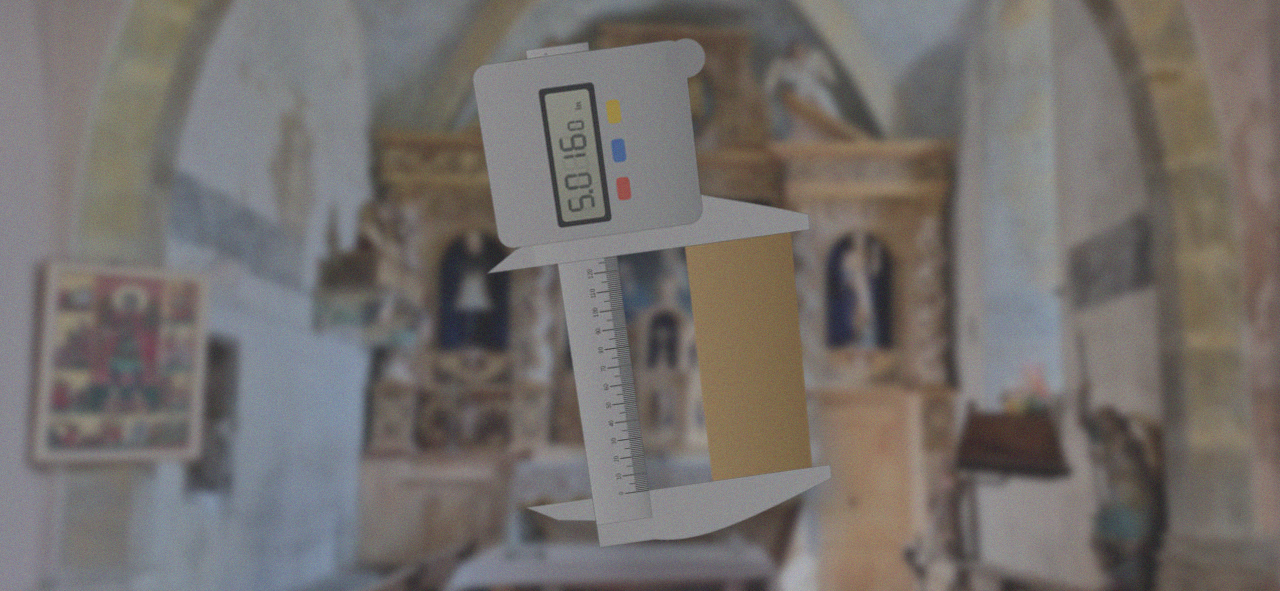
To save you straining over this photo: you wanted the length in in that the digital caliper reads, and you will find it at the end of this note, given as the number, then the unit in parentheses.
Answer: 5.0160 (in)
